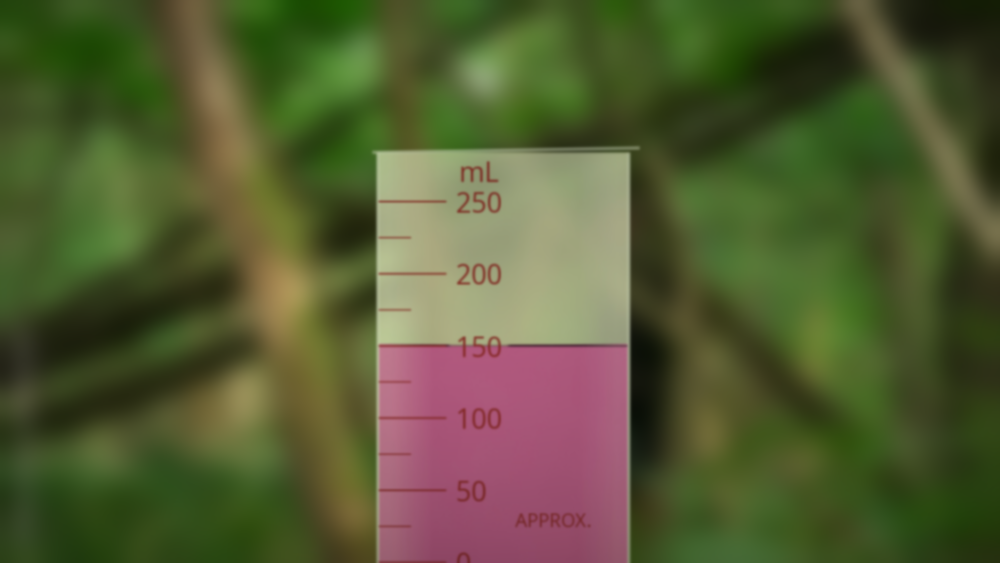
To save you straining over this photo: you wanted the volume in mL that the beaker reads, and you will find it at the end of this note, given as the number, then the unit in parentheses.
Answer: 150 (mL)
